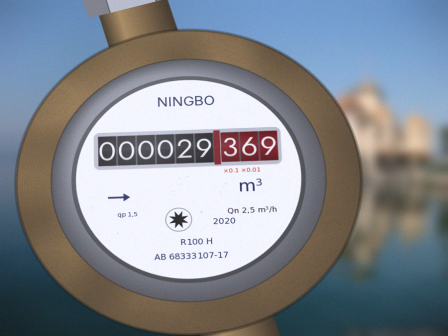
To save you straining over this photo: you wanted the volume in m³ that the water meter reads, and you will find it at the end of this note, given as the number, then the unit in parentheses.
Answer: 29.369 (m³)
